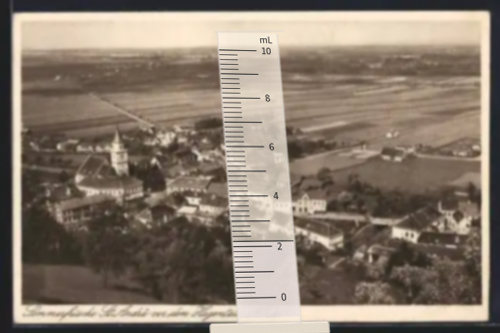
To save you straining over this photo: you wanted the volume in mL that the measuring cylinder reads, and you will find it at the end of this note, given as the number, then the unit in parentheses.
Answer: 2.2 (mL)
